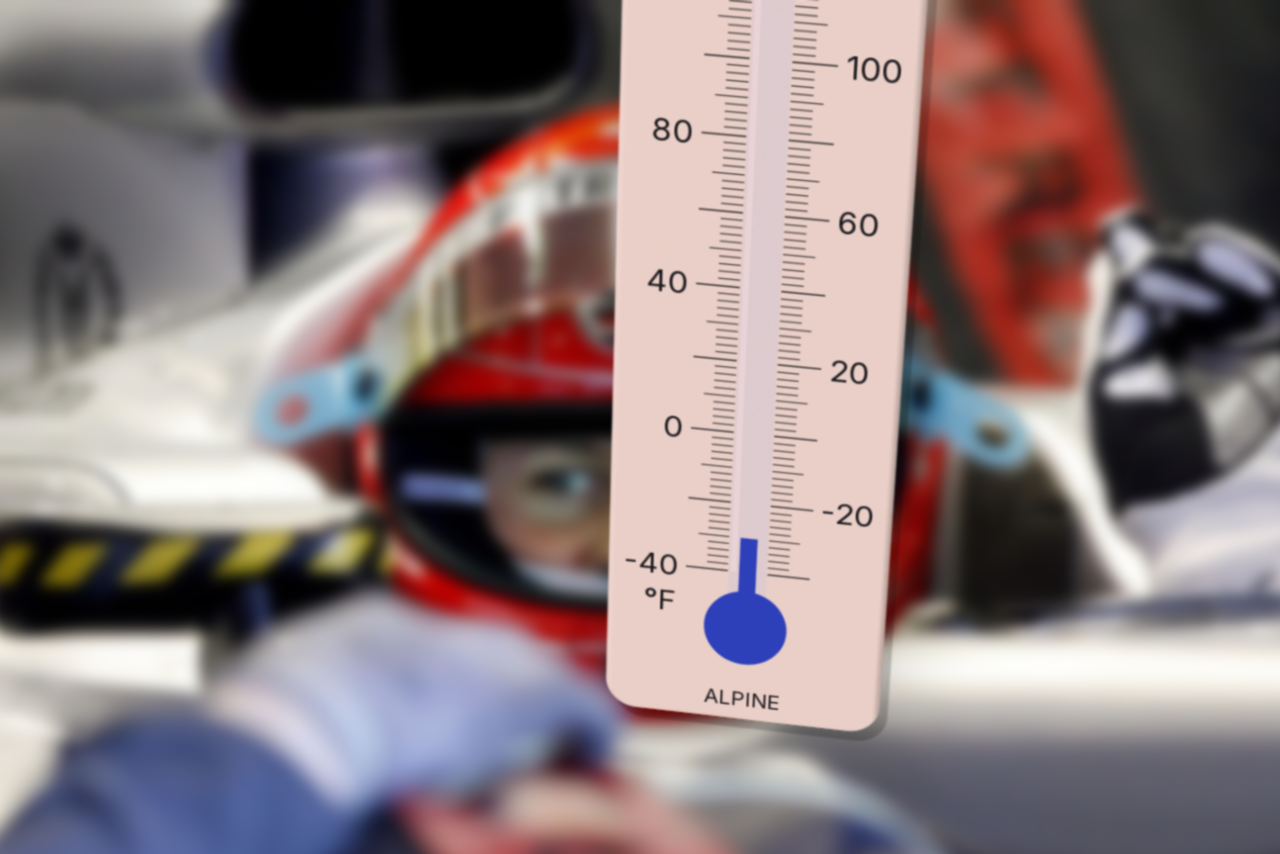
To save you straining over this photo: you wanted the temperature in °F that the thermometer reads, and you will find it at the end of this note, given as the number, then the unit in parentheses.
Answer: -30 (°F)
